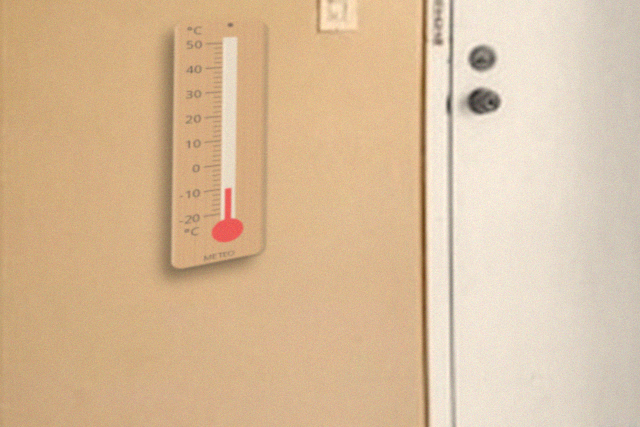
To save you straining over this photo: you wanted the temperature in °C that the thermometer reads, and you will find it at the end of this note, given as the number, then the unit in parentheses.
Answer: -10 (°C)
